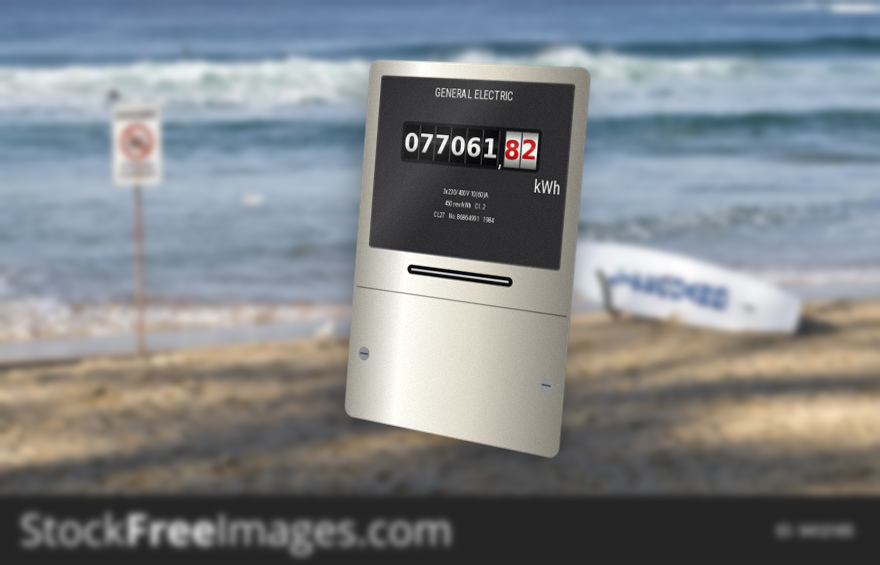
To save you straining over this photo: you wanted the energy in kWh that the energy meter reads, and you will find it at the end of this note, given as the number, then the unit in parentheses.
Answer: 77061.82 (kWh)
